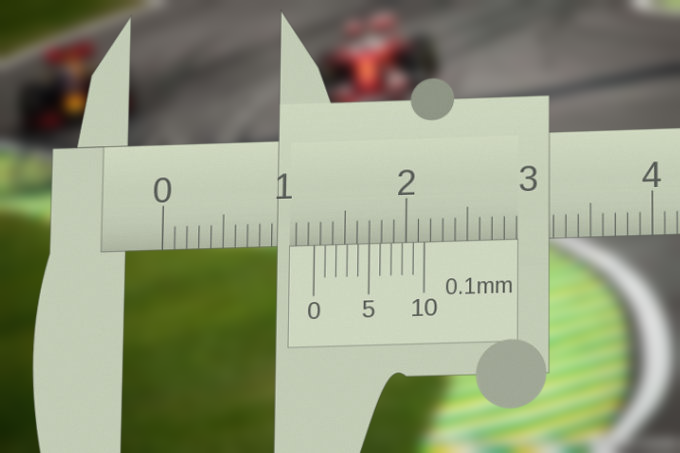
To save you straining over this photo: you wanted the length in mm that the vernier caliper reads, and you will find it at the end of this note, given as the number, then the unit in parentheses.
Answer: 12.5 (mm)
